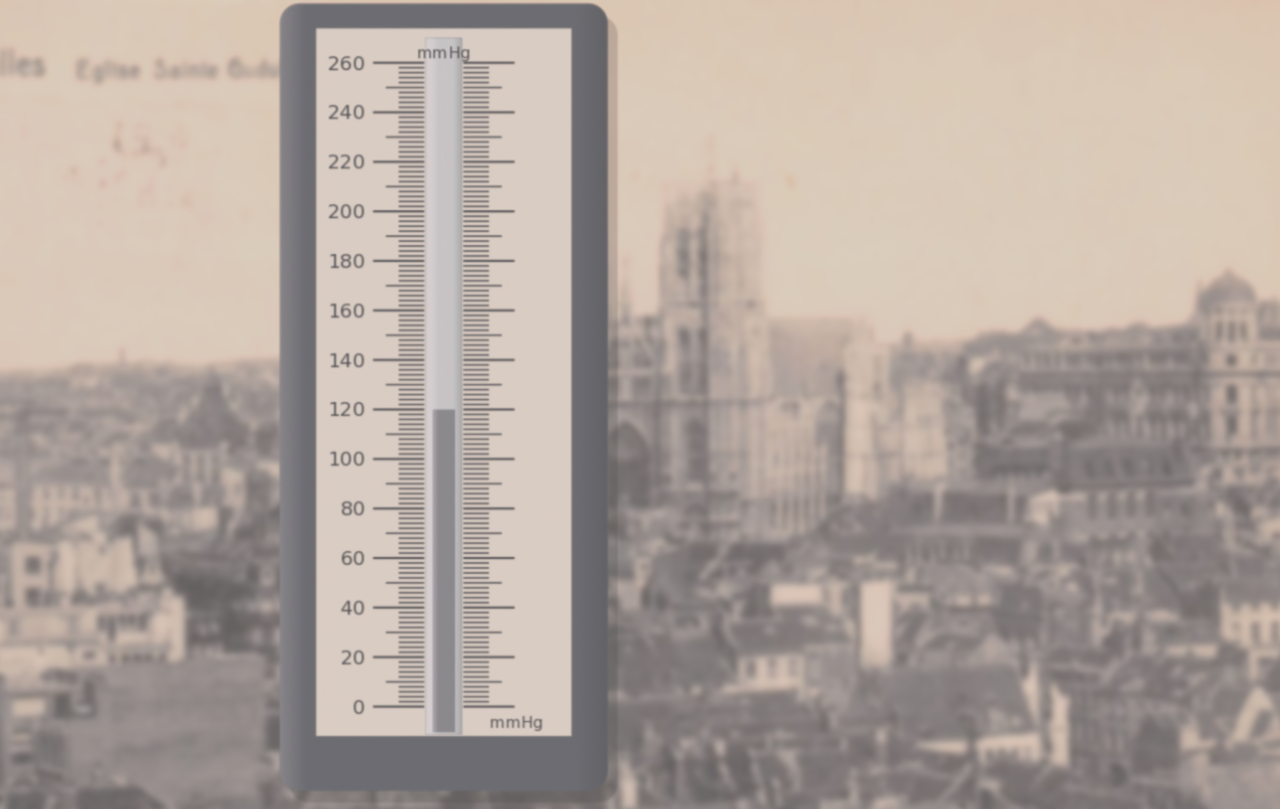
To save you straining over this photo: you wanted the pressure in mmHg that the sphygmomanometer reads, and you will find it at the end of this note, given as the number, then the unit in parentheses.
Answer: 120 (mmHg)
